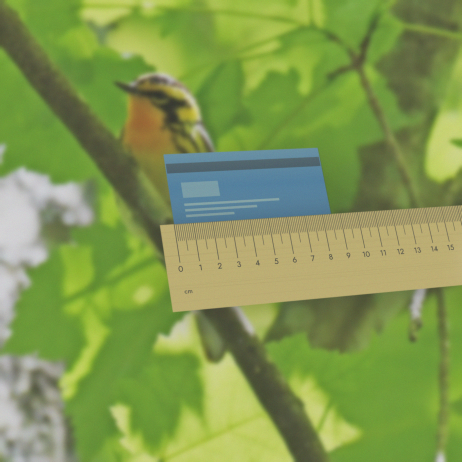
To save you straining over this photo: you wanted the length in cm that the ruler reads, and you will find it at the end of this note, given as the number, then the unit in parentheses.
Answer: 8.5 (cm)
